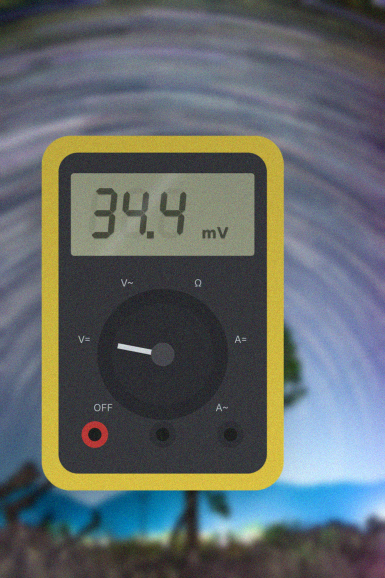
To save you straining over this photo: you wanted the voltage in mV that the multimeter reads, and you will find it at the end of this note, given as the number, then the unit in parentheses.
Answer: 34.4 (mV)
